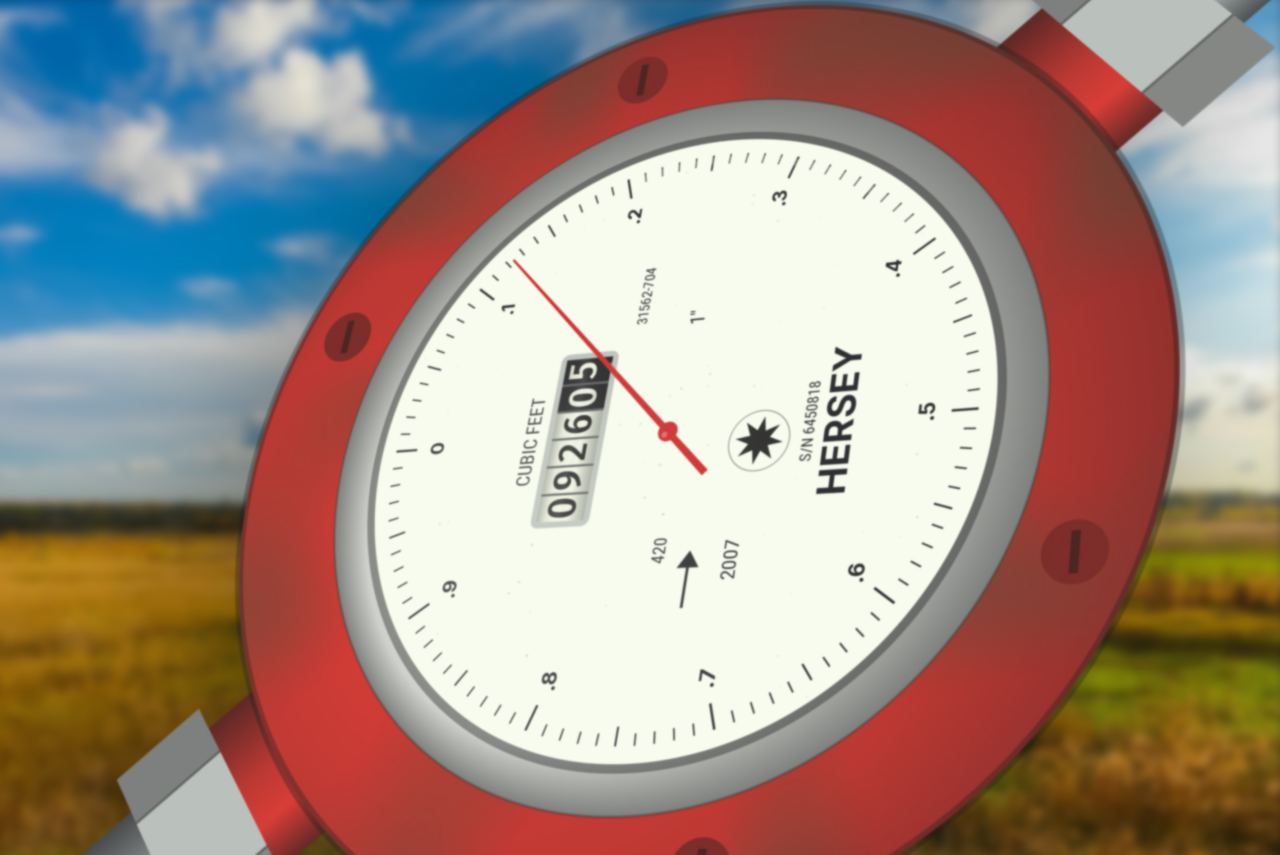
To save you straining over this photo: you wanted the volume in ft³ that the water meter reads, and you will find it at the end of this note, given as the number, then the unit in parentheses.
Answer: 92605.12 (ft³)
